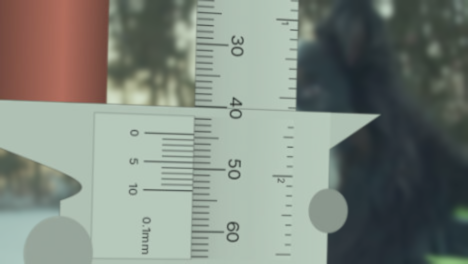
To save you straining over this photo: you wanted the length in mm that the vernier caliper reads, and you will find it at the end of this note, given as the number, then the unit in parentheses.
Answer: 44.5 (mm)
